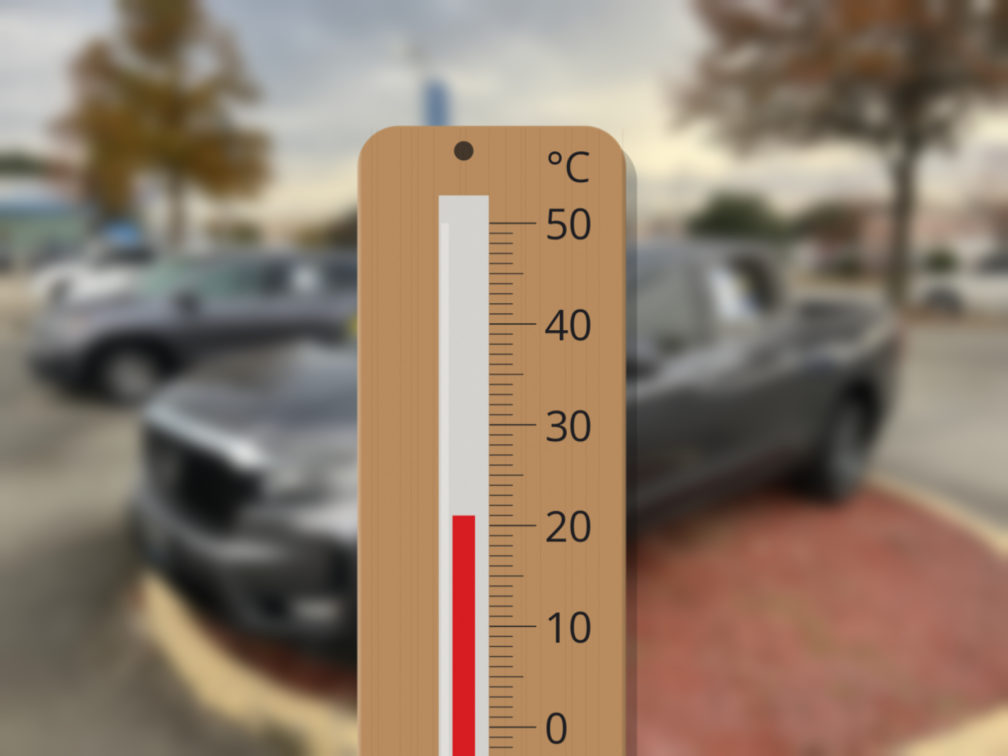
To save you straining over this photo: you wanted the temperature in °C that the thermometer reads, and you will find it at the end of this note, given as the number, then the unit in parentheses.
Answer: 21 (°C)
